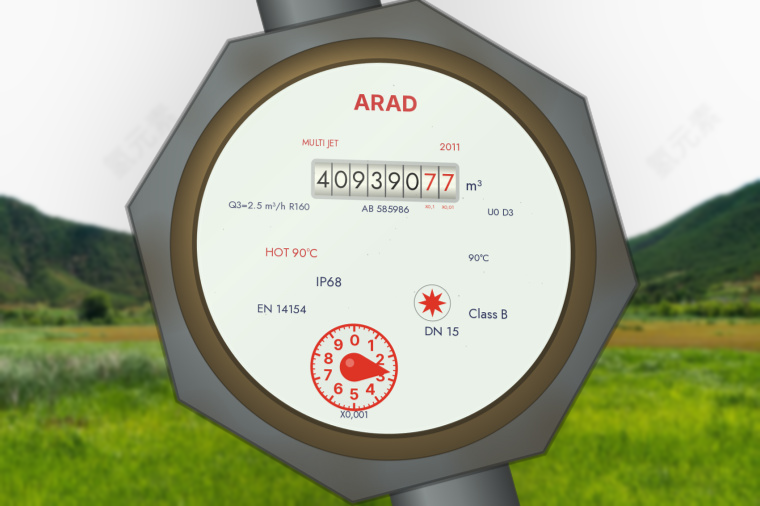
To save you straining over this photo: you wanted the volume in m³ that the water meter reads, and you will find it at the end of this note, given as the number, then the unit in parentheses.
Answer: 409390.772 (m³)
